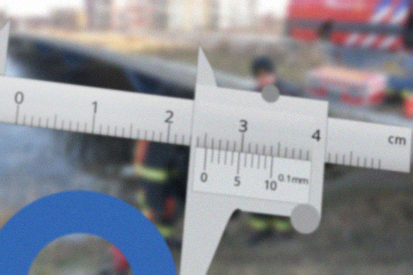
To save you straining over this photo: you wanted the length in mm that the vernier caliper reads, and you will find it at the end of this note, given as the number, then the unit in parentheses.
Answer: 25.2 (mm)
